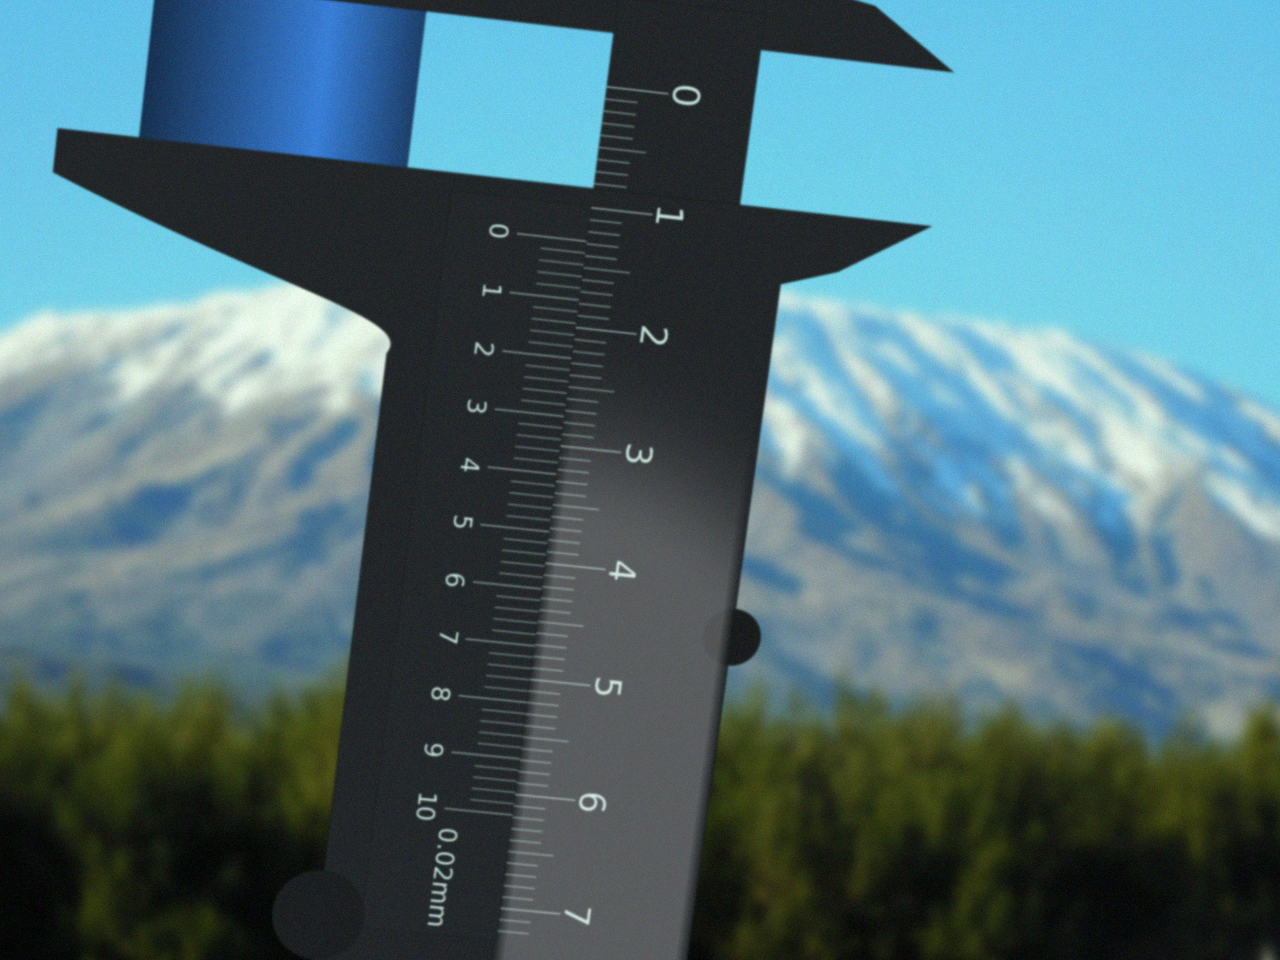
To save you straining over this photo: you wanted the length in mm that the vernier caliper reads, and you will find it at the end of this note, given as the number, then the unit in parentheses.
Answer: 12.8 (mm)
